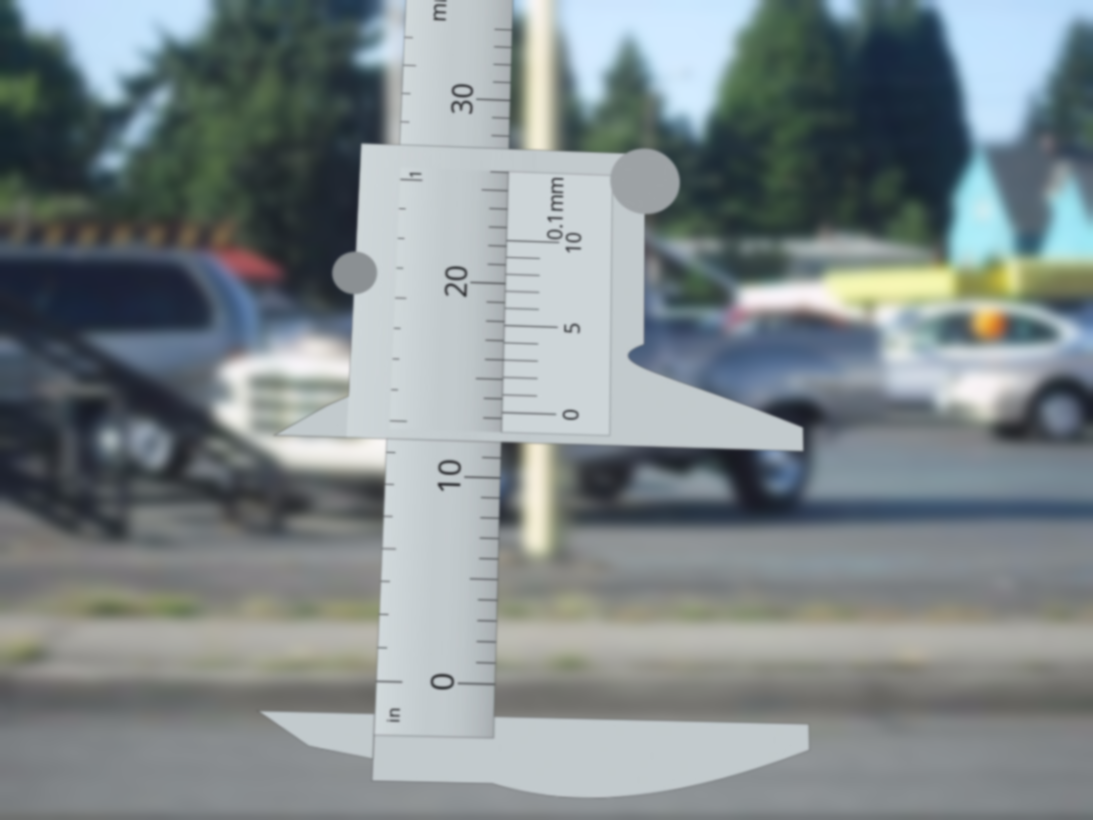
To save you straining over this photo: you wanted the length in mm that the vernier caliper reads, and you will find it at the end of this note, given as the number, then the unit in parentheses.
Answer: 13.3 (mm)
